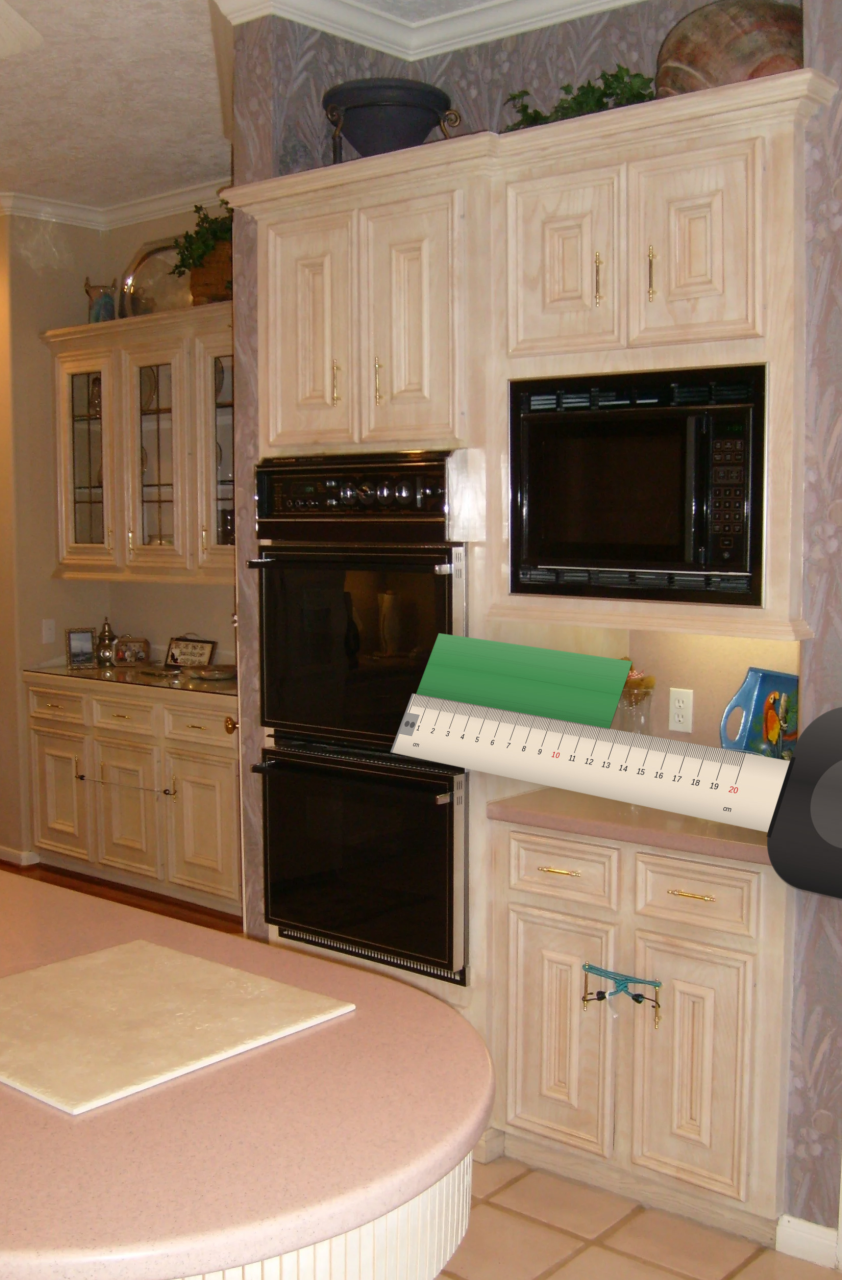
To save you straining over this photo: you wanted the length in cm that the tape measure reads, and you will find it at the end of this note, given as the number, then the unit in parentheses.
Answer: 12.5 (cm)
